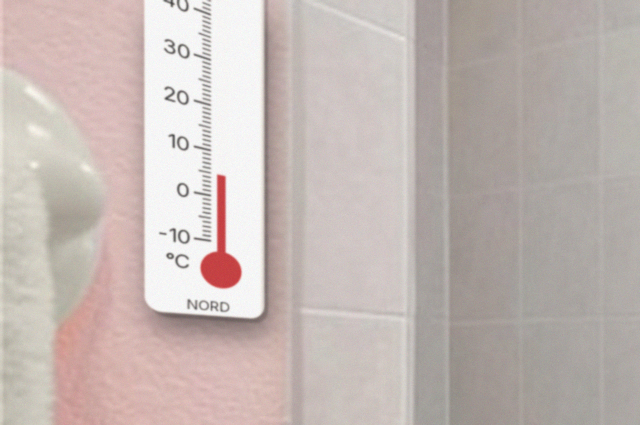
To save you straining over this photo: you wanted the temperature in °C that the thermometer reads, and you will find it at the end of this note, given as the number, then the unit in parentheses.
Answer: 5 (°C)
